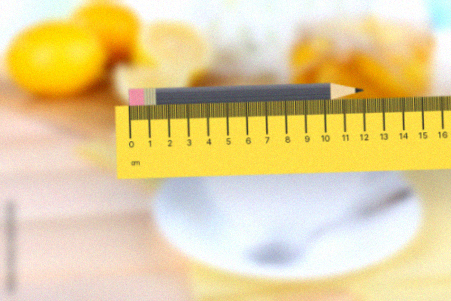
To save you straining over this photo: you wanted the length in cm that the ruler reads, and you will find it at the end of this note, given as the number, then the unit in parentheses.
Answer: 12 (cm)
